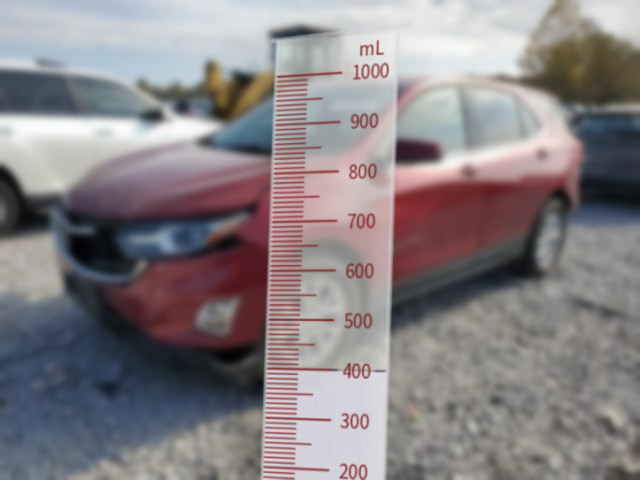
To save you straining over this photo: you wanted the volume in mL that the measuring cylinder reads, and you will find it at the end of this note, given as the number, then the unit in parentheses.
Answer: 400 (mL)
